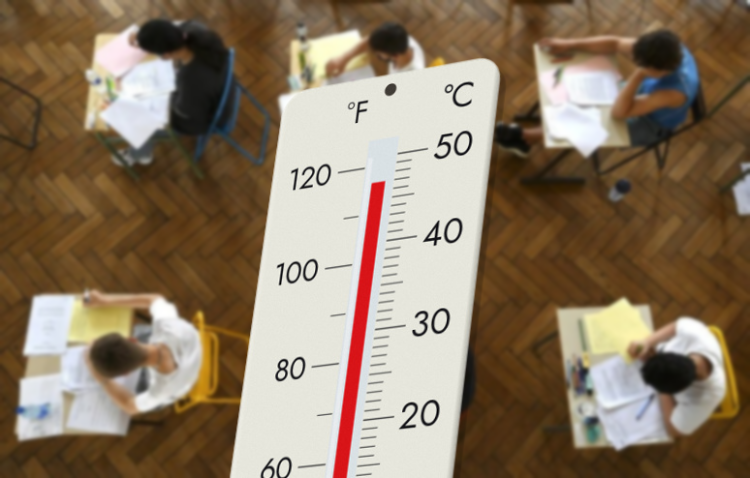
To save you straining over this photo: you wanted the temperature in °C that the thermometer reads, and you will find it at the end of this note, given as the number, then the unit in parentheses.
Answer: 47 (°C)
